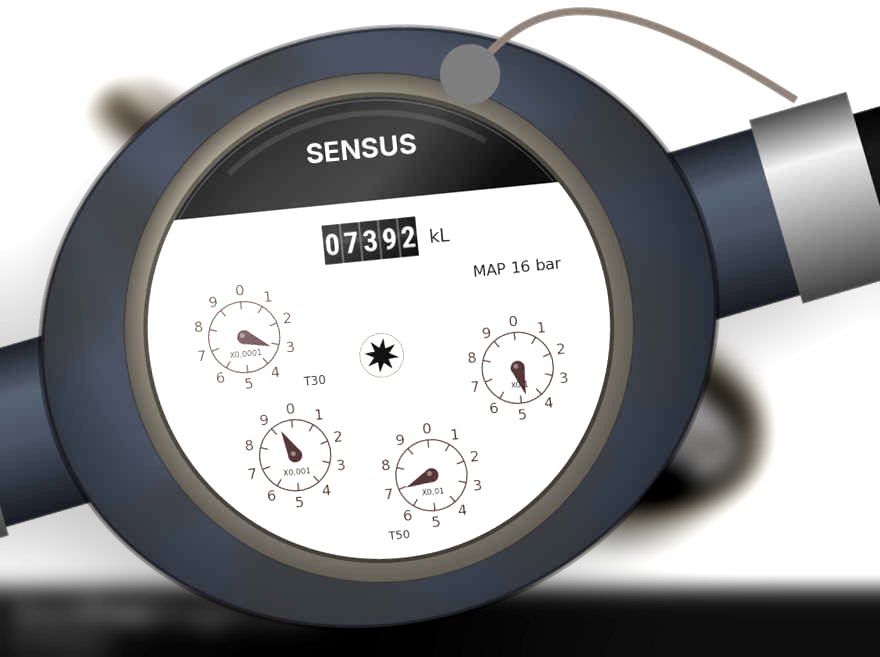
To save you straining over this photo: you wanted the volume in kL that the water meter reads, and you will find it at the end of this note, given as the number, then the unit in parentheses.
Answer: 7392.4693 (kL)
